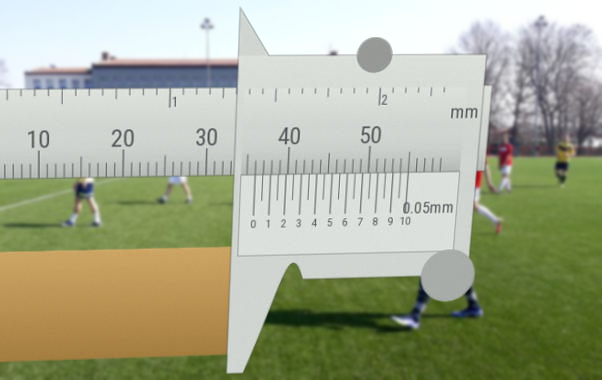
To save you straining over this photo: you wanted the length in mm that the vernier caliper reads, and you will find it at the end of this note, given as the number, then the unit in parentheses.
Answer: 36.0 (mm)
